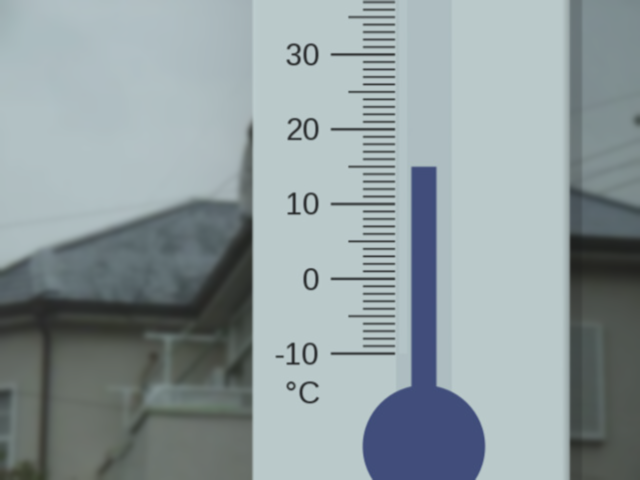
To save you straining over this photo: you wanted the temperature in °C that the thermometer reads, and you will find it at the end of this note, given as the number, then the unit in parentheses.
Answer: 15 (°C)
